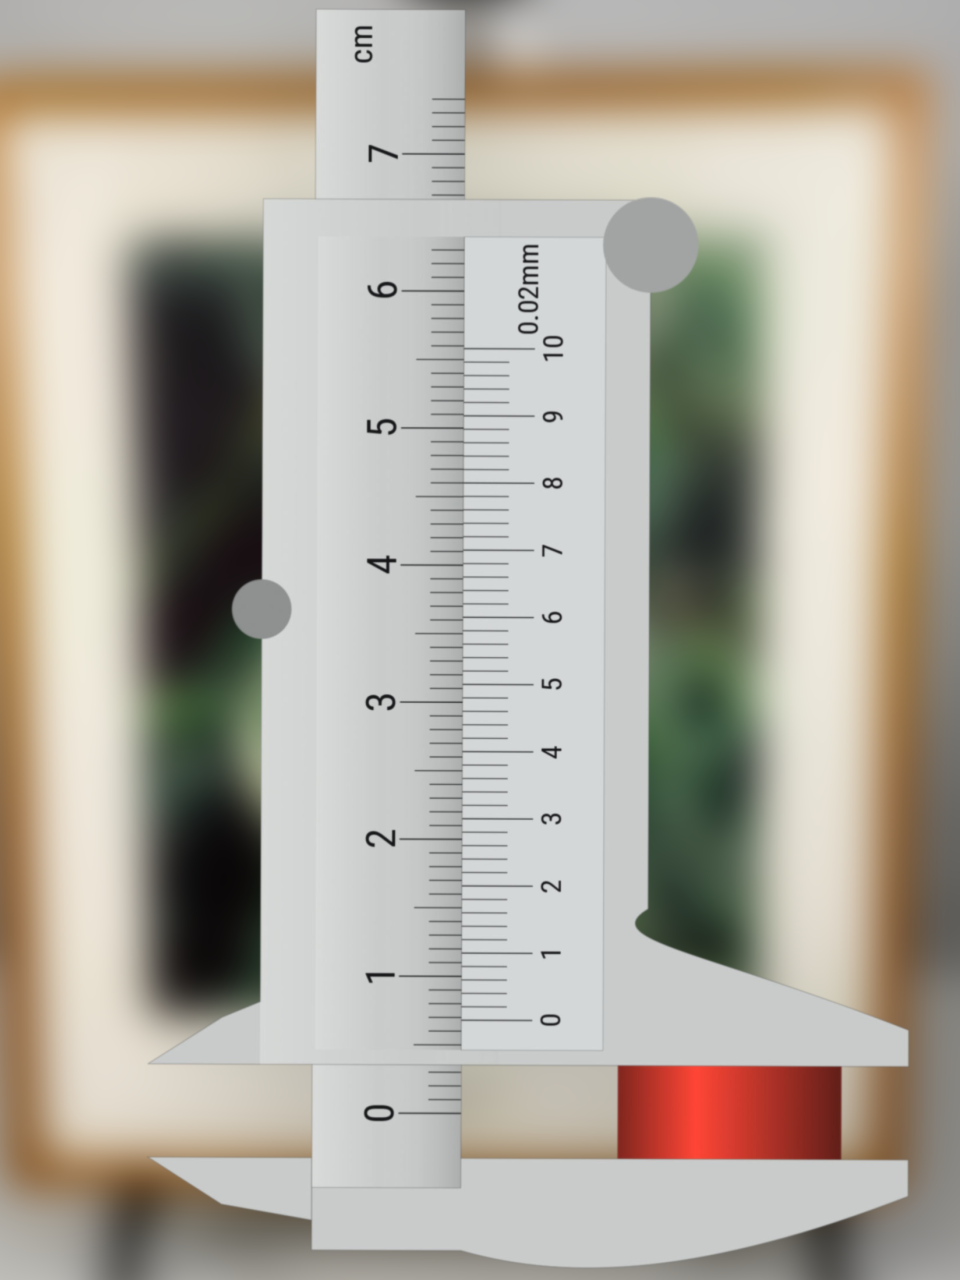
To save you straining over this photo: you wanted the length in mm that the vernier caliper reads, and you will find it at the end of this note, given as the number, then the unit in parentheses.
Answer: 6.8 (mm)
